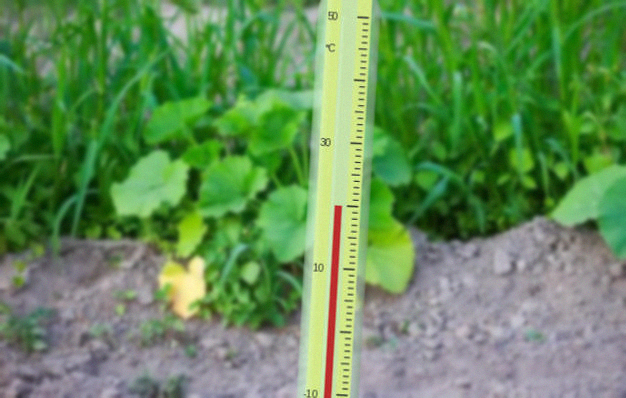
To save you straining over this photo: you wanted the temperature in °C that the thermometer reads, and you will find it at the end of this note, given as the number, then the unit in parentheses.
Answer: 20 (°C)
